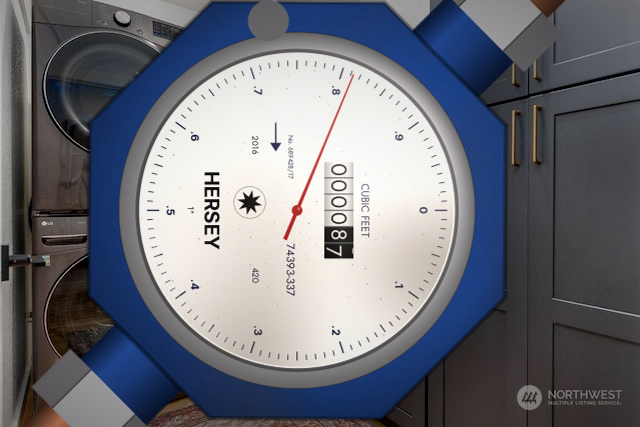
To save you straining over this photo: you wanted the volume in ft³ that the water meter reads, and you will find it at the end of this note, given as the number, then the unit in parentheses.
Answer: 86.81 (ft³)
